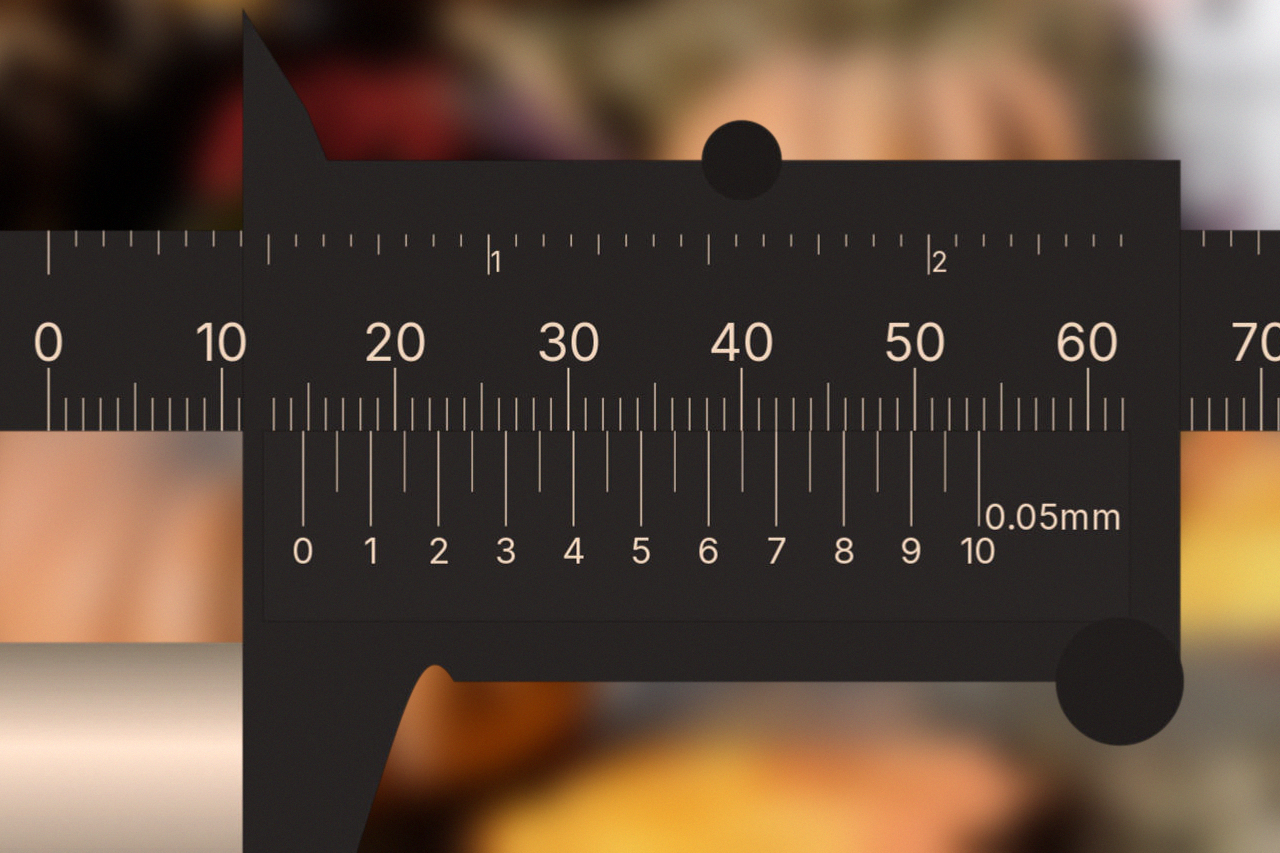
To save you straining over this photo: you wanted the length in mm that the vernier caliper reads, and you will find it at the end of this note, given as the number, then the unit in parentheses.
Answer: 14.7 (mm)
